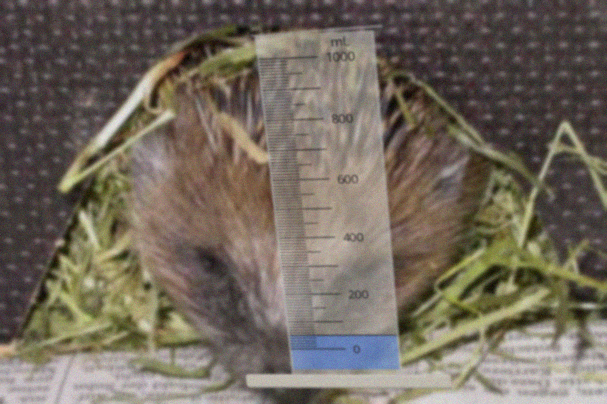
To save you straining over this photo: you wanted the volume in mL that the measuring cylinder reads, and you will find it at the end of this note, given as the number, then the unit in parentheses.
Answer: 50 (mL)
